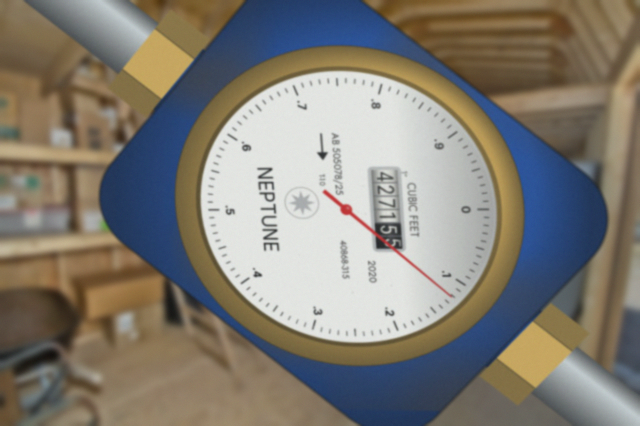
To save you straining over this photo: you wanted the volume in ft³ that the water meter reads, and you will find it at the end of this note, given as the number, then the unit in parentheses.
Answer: 427155.12 (ft³)
